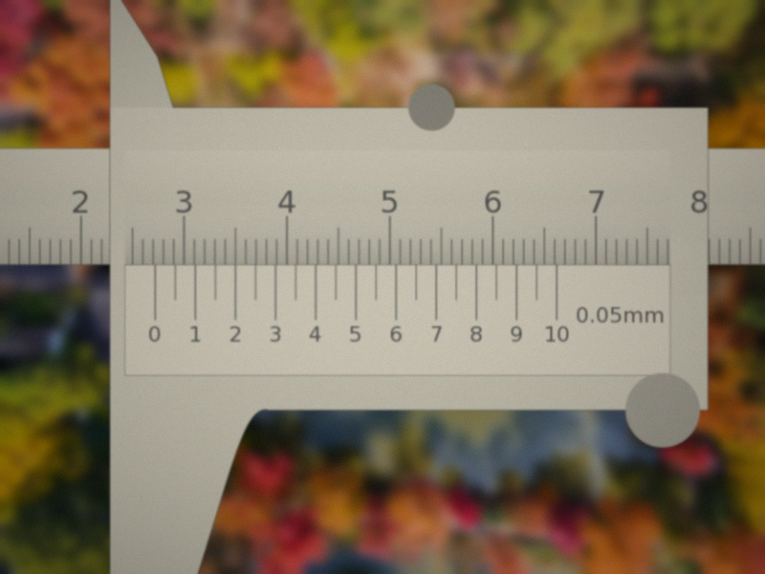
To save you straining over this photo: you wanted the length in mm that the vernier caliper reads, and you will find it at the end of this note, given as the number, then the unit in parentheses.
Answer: 27.2 (mm)
